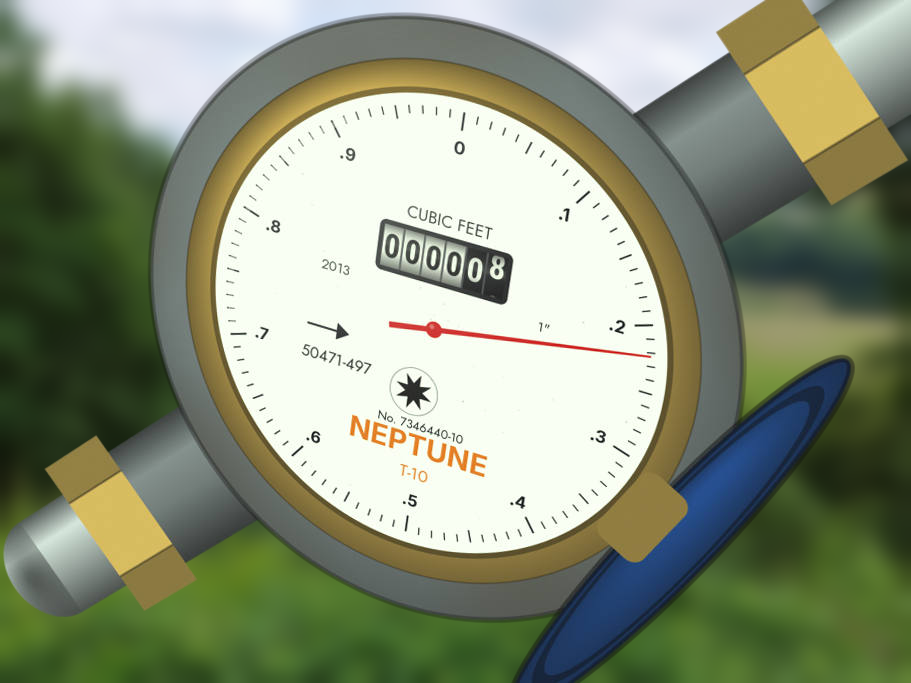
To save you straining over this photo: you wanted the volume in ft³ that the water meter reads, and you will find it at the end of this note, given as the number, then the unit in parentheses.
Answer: 8.22 (ft³)
